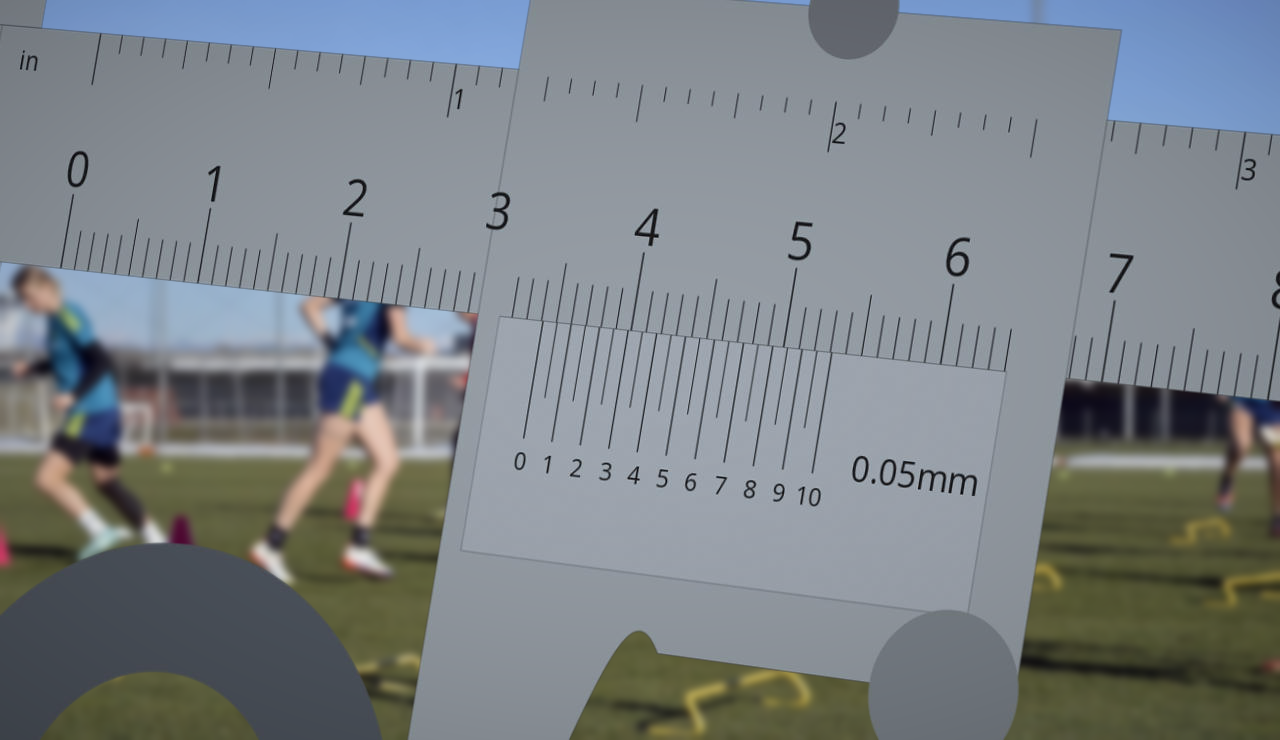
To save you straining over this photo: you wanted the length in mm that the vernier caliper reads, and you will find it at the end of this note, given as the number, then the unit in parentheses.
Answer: 34.1 (mm)
